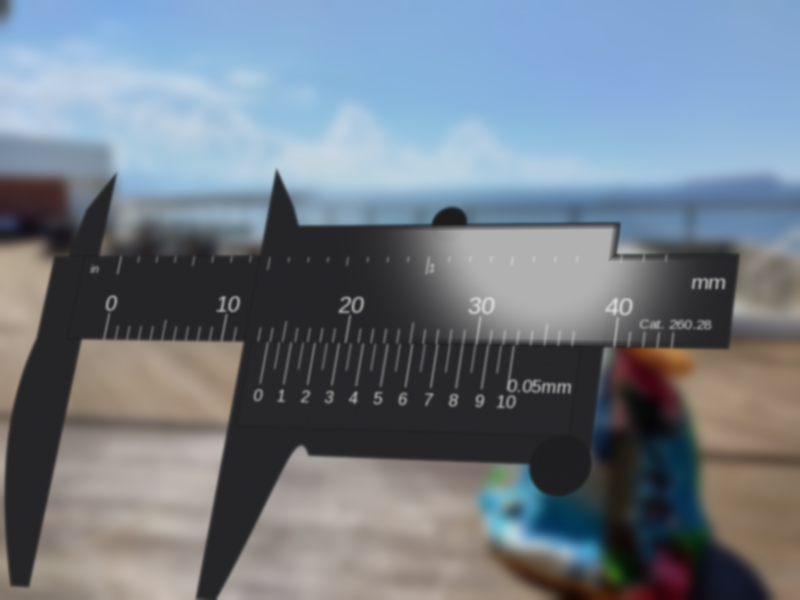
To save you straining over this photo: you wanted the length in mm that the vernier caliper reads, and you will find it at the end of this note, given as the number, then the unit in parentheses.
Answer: 13.8 (mm)
